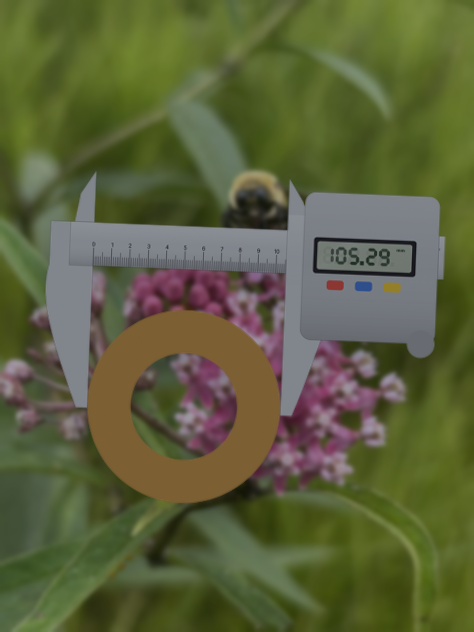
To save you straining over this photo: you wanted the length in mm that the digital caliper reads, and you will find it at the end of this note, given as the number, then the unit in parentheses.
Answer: 105.29 (mm)
